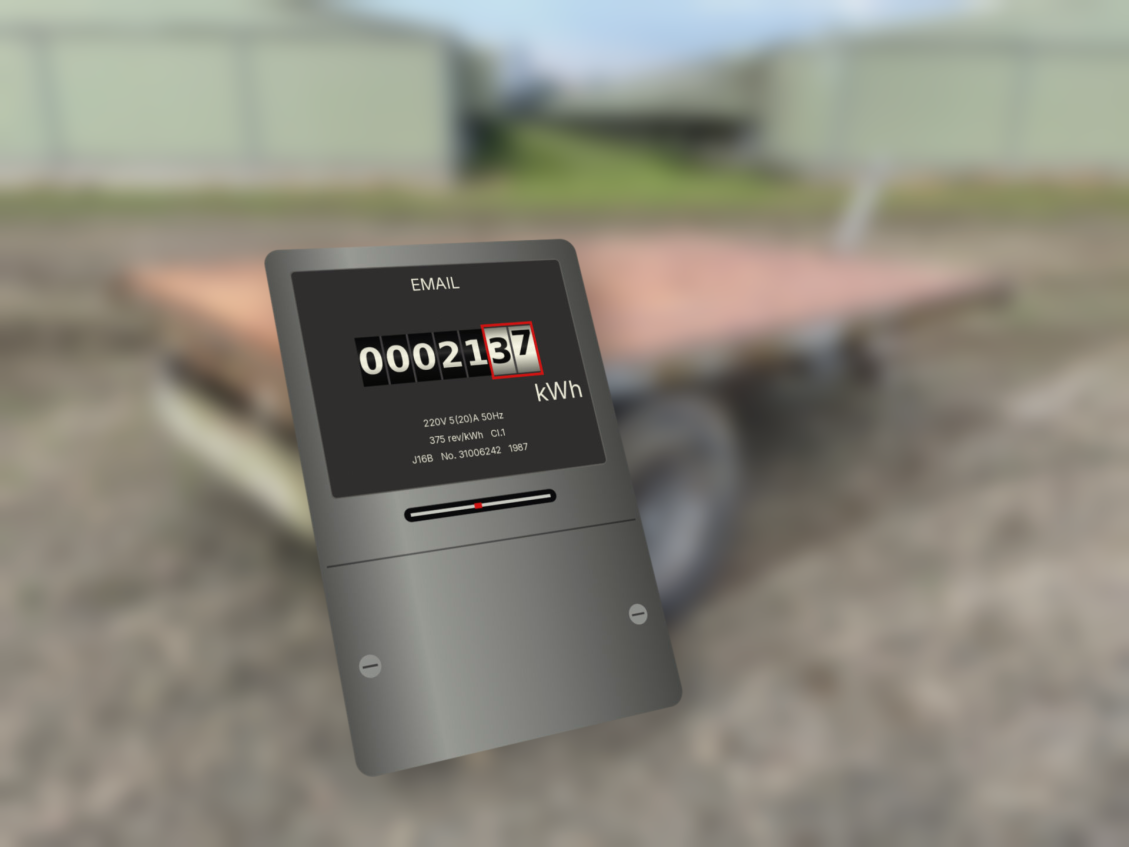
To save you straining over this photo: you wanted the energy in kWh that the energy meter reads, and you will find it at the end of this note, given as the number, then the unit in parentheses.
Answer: 21.37 (kWh)
